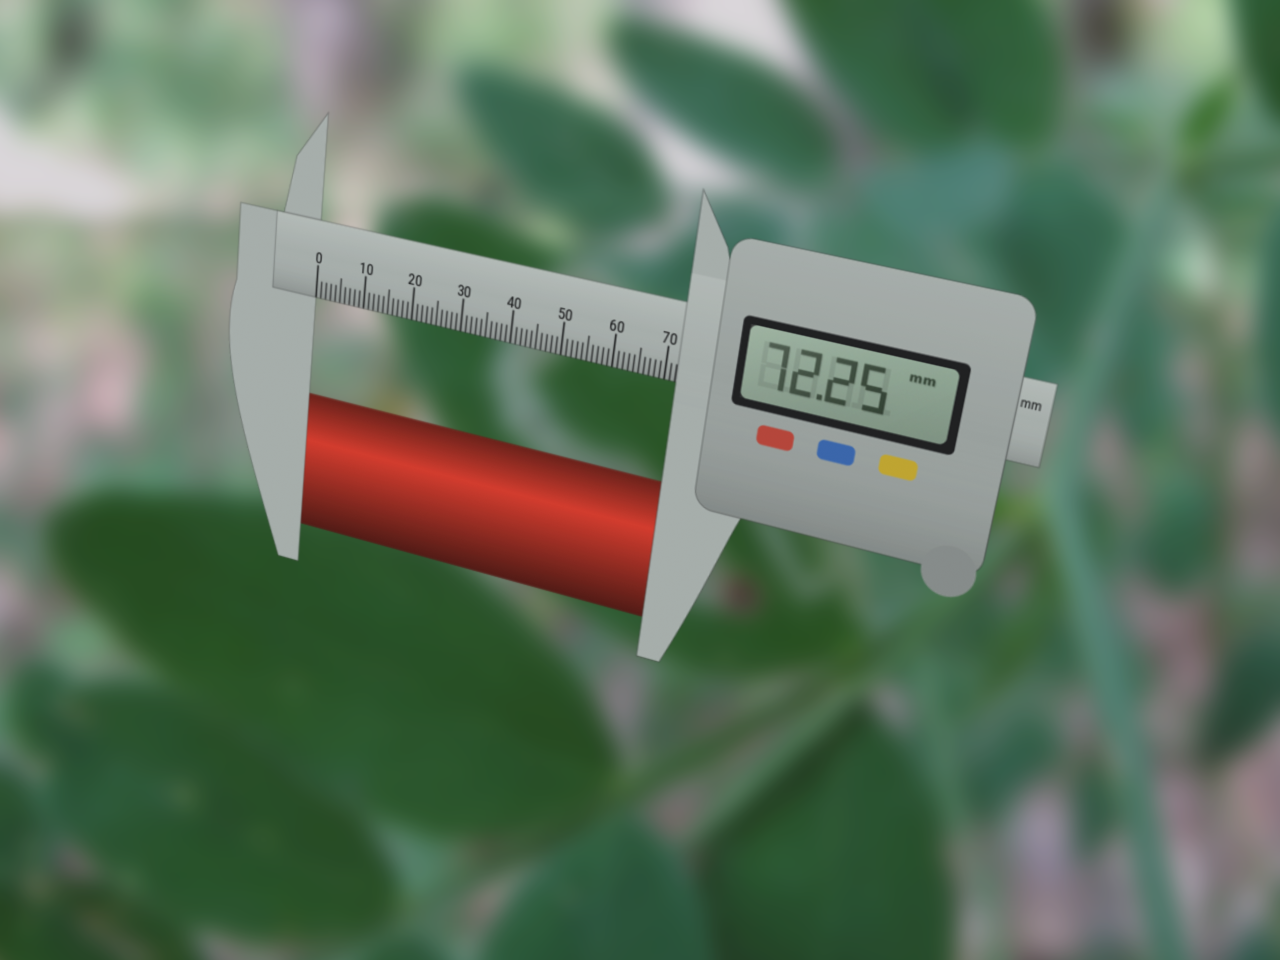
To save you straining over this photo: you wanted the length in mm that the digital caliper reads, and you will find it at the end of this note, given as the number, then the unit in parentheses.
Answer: 72.25 (mm)
